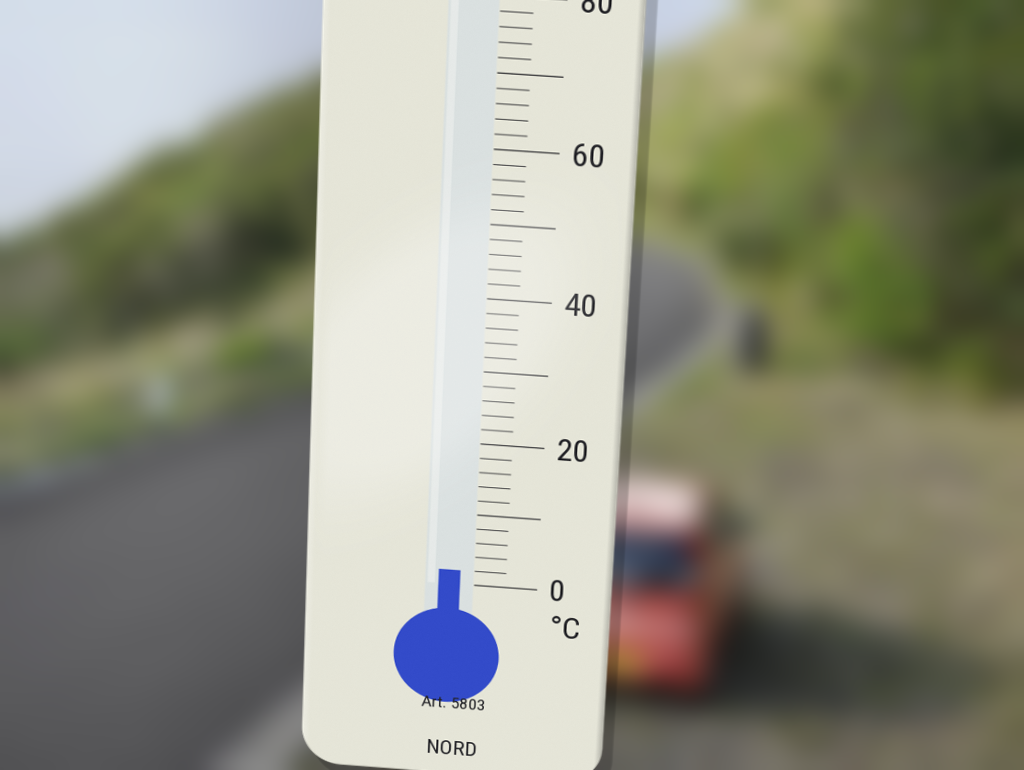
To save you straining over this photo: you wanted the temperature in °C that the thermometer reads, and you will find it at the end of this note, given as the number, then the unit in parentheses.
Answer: 2 (°C)
